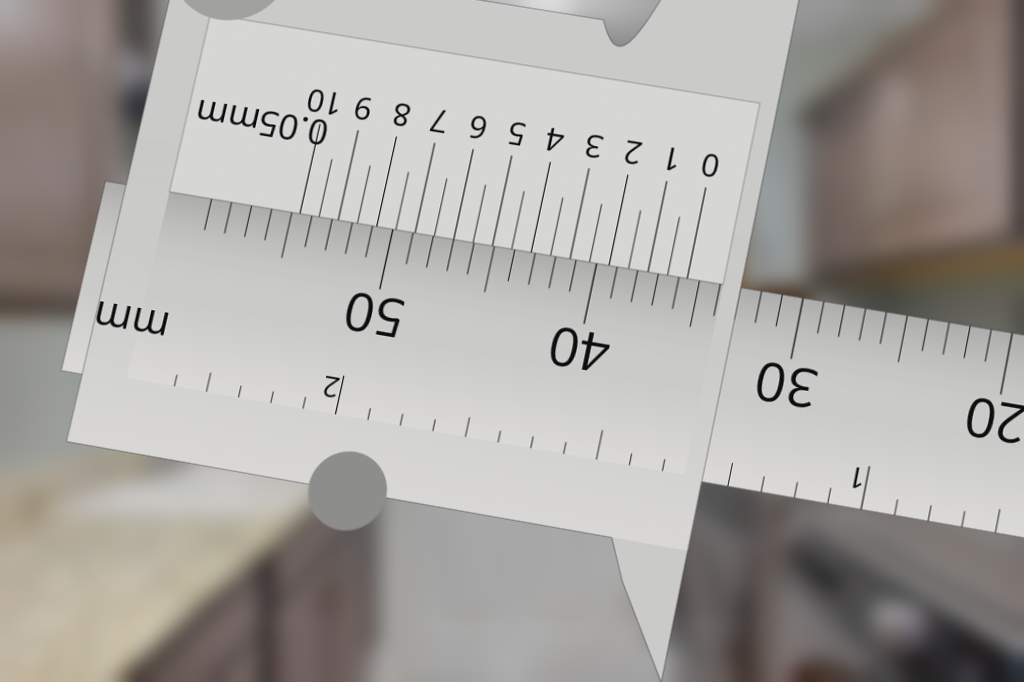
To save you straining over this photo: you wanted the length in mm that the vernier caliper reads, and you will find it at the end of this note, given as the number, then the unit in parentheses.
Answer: 35.6 (mm)
